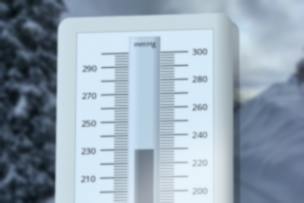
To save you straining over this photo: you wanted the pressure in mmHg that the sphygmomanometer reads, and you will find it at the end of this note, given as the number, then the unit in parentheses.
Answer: 230 (mmHg)
